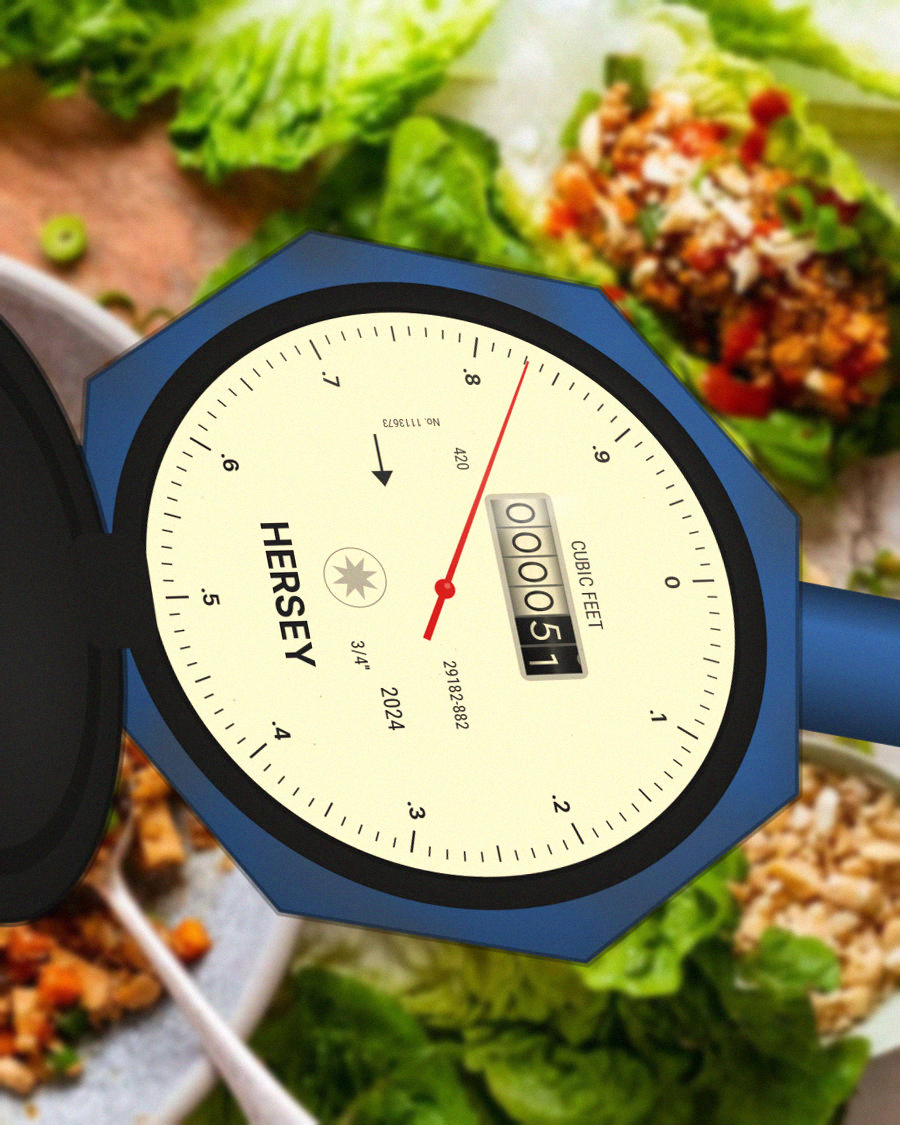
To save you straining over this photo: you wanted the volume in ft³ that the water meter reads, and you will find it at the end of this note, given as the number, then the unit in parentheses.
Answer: 50.83 (ft³)
